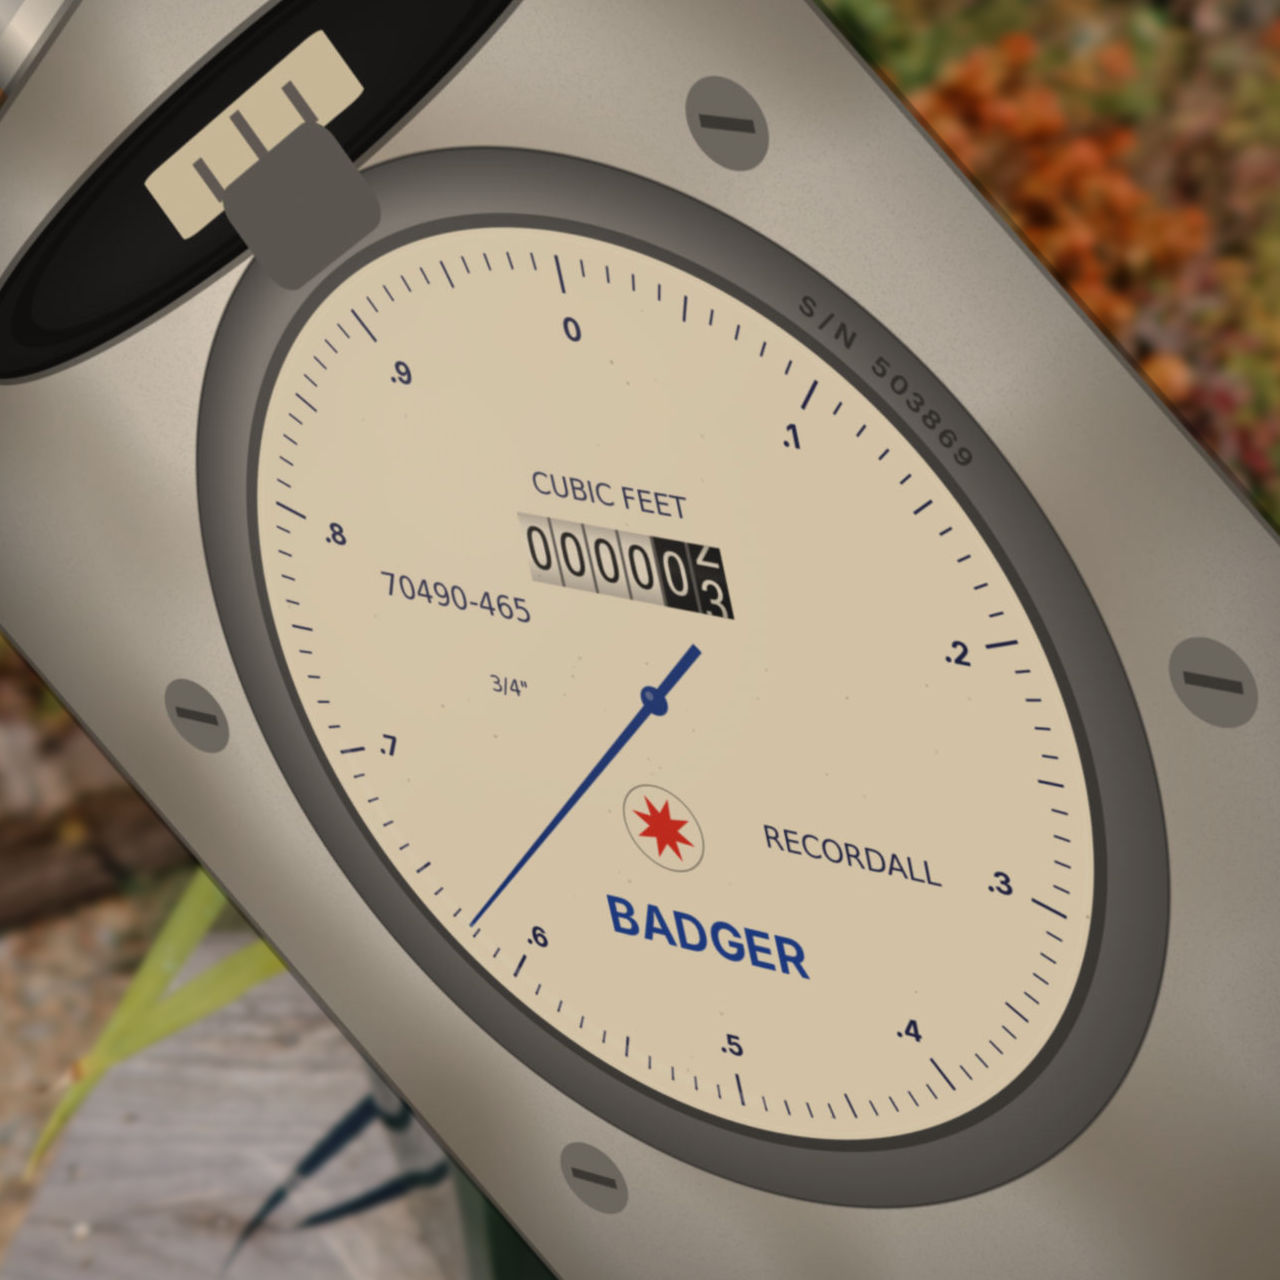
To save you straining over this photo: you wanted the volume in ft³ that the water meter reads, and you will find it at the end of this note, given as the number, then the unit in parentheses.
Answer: 2.62 (ft³)
